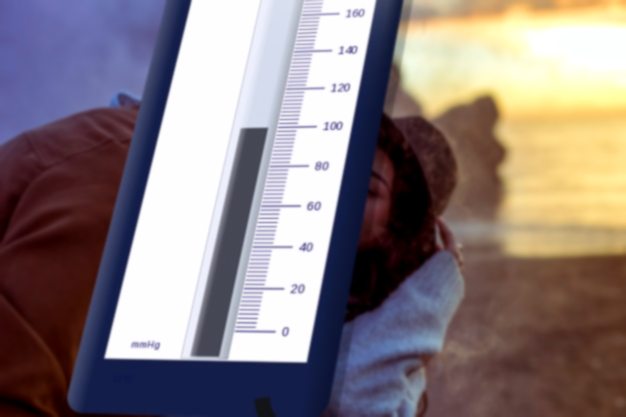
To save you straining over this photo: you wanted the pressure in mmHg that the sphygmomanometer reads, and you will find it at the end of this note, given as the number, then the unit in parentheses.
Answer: 100 (mmHg)
